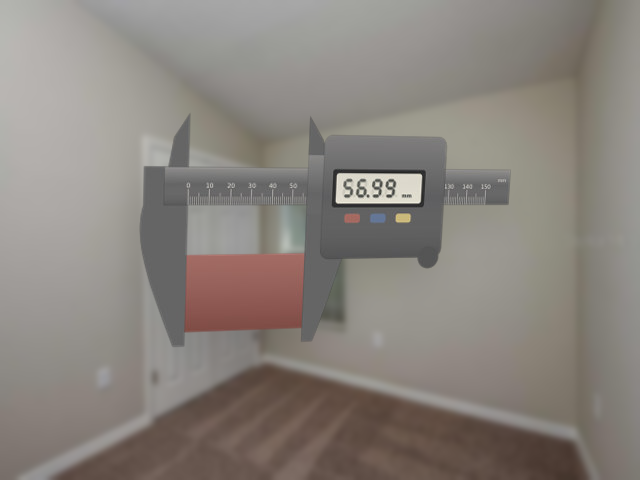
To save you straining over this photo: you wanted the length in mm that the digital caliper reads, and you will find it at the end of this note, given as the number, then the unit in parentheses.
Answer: 56.99 (mm)
